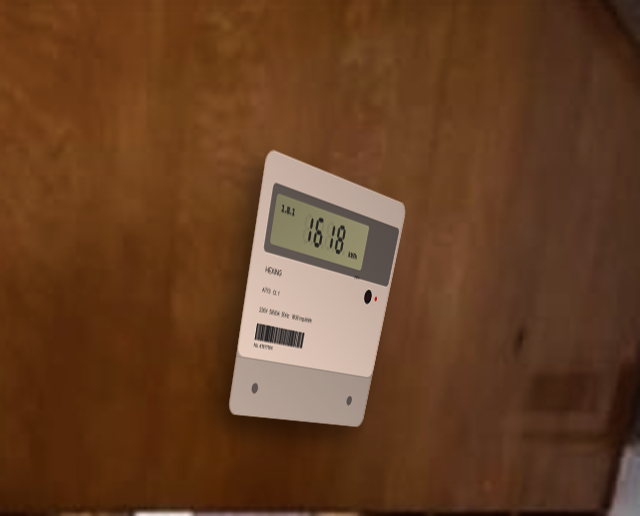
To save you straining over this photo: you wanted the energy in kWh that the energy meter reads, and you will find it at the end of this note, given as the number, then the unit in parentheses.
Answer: 1618 (kWh)
